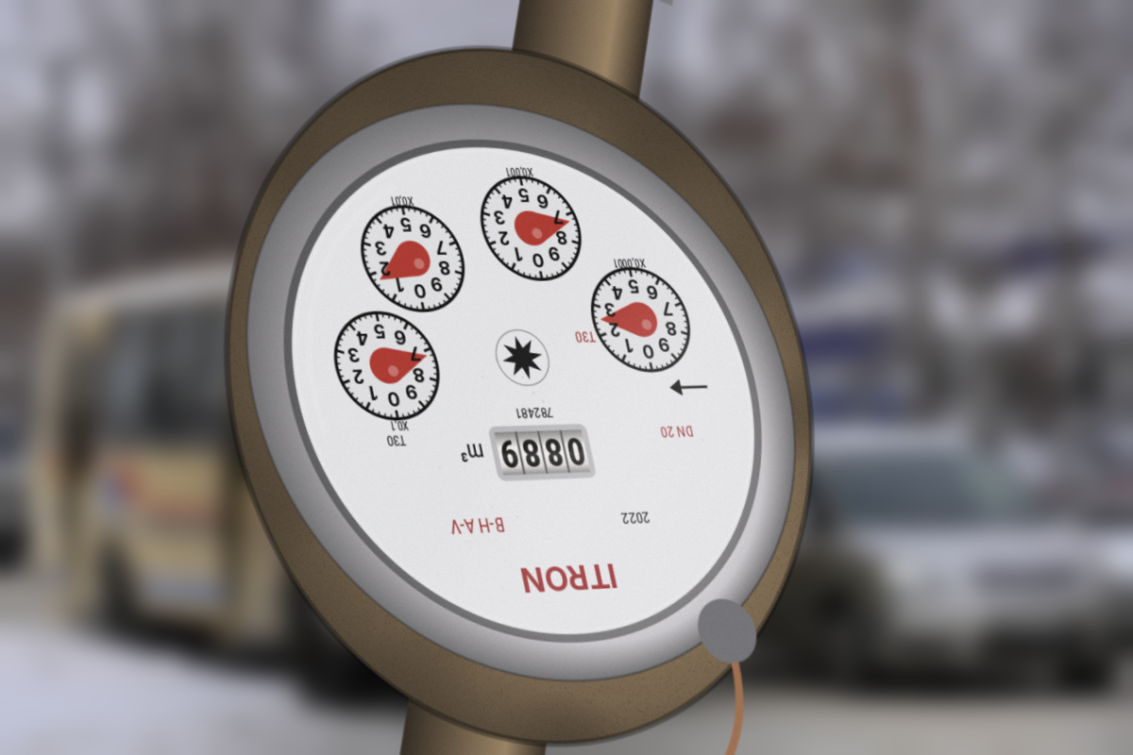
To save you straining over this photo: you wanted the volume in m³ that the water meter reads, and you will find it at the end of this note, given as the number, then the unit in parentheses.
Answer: 889.7172 (m³)
